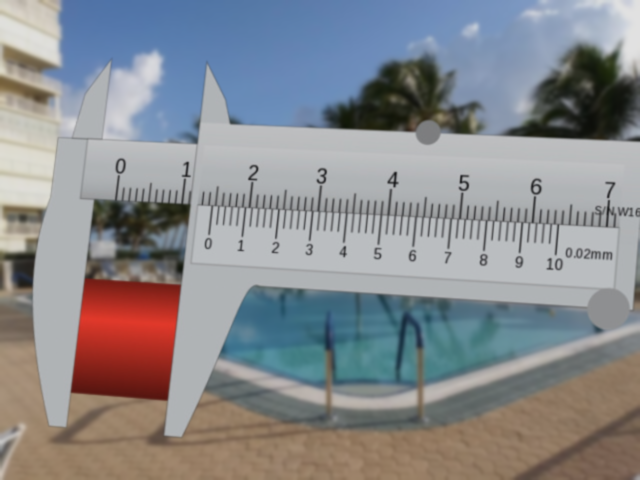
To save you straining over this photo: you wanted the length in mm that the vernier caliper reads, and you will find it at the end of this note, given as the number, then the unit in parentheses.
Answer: 14.5 (mm)
